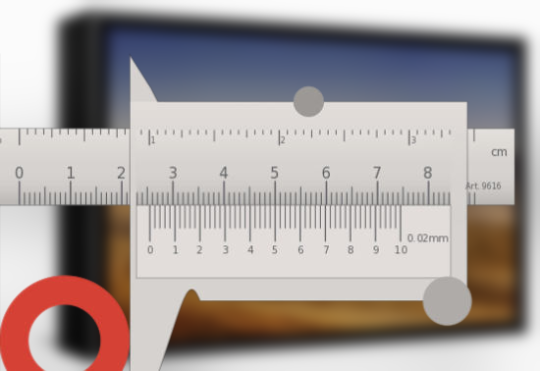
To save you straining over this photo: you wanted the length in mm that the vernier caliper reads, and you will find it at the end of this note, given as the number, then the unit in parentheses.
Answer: 25.5 (mm)
